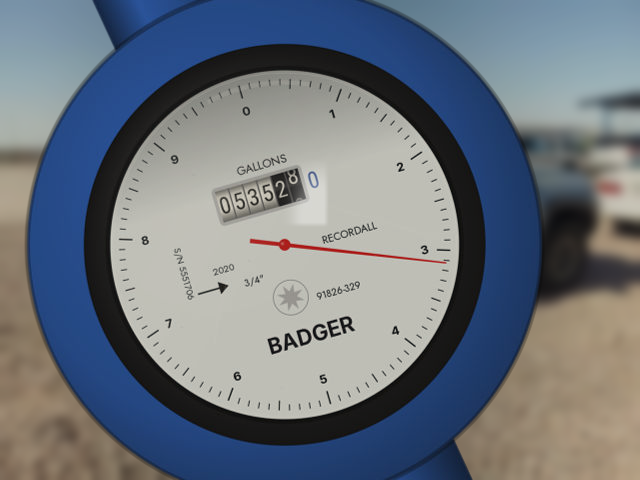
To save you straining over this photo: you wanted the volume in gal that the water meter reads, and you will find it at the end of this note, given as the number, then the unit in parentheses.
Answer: 535283.1 (gal)
